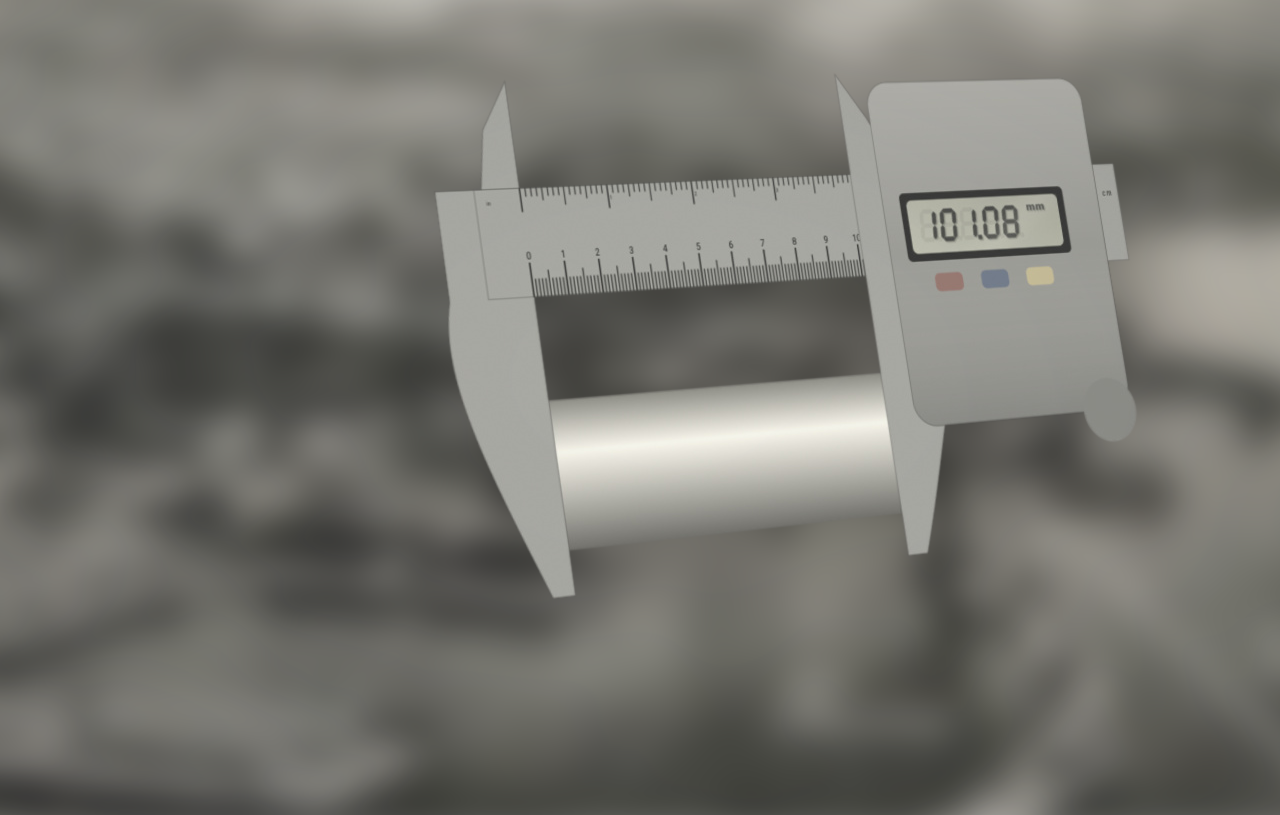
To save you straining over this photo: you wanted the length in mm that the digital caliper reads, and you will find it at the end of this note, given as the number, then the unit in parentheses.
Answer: 101.08 (mm)
